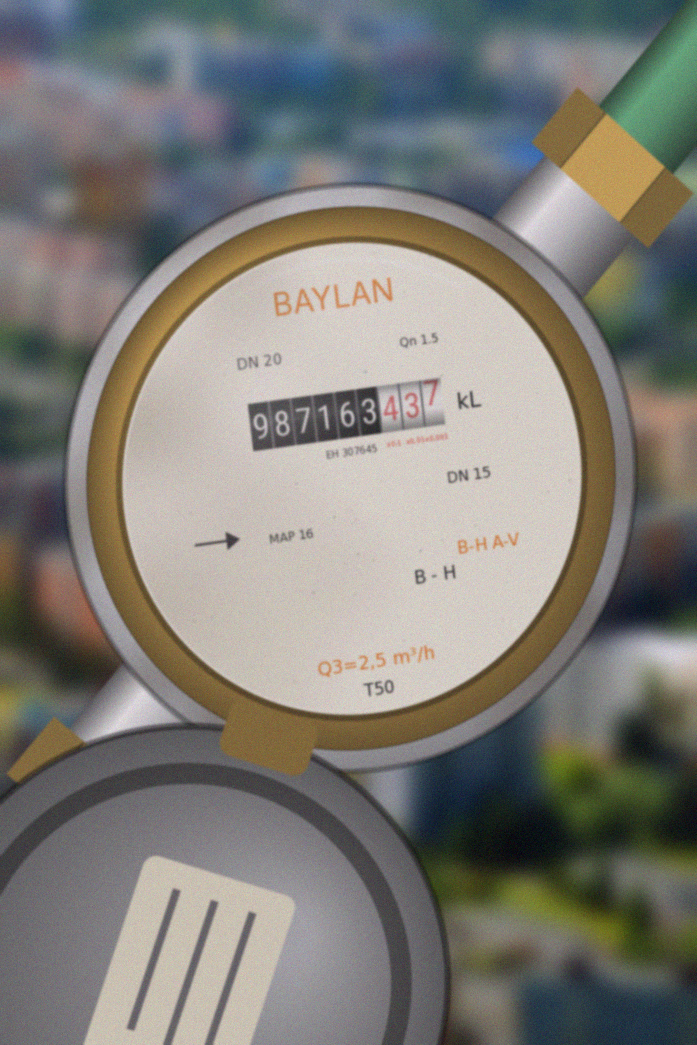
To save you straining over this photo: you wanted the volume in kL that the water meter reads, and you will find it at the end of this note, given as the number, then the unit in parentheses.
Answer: 987163.437 (kL)
